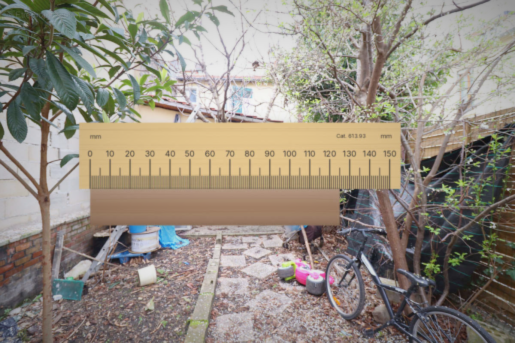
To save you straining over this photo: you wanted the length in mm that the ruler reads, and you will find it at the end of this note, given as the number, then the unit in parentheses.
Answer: 125 (mm)
